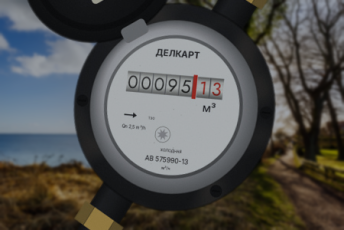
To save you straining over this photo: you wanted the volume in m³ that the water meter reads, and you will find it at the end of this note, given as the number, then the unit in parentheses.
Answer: 95.13 (m³)
